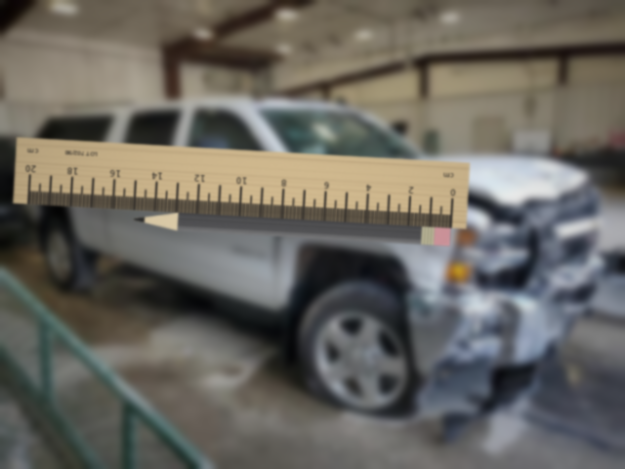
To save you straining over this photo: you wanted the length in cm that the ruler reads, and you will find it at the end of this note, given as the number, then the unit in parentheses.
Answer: 15 (cm)
